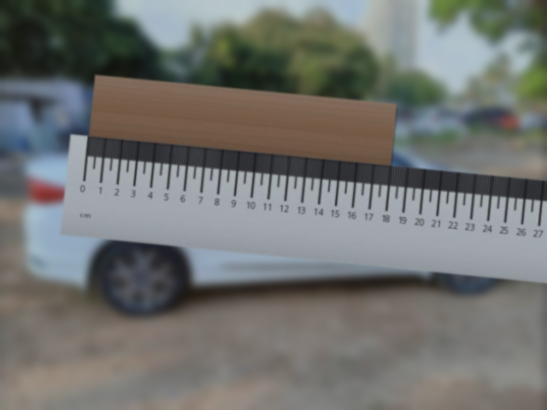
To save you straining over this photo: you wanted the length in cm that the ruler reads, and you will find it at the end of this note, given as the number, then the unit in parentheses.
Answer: 18 (cm)
